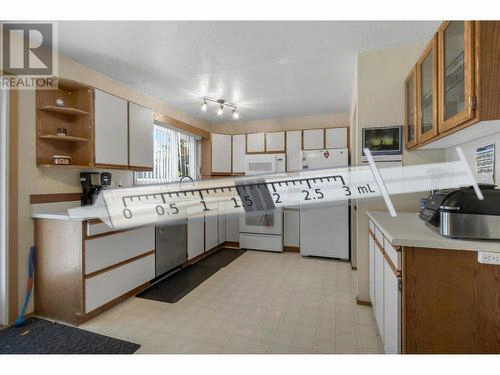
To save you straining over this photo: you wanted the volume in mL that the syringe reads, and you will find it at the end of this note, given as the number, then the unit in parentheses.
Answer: 1.5 (mL)
